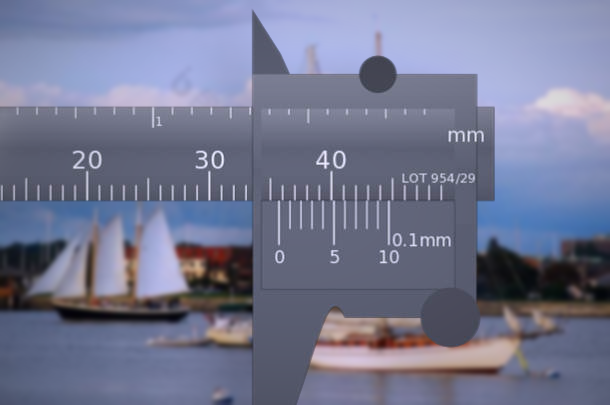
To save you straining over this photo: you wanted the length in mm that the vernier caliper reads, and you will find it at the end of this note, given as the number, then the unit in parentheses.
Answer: 35.7 (mm)
